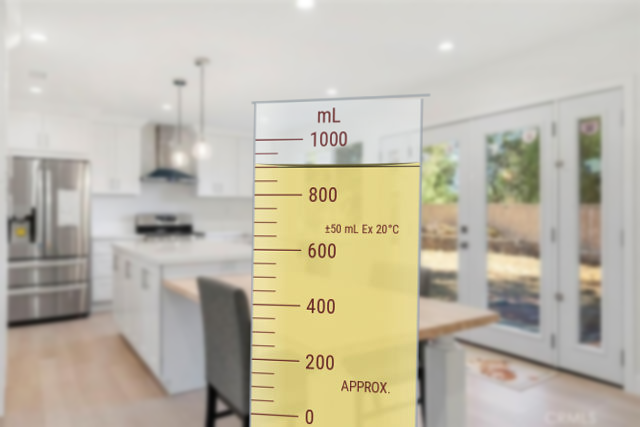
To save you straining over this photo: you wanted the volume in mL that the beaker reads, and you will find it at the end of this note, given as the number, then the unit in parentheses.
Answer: 900 (mL)
